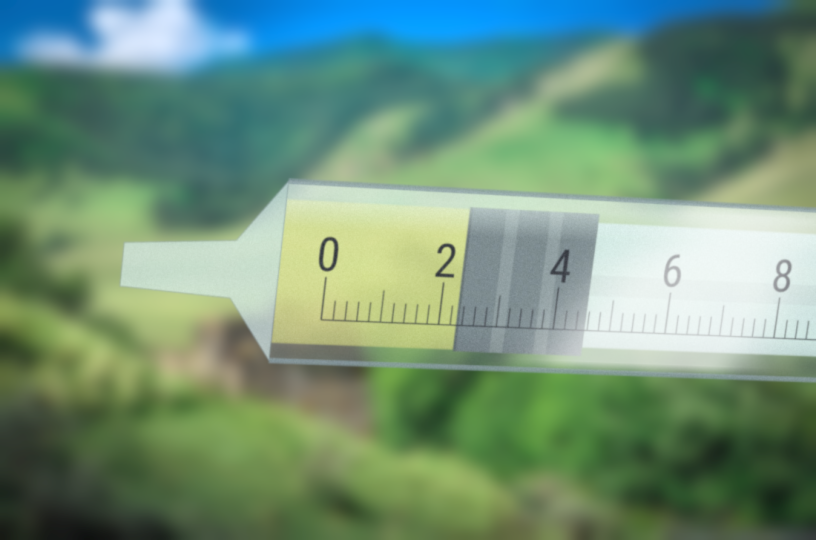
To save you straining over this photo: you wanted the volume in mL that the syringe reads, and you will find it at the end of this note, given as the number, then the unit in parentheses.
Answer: 2.3 (mL)
